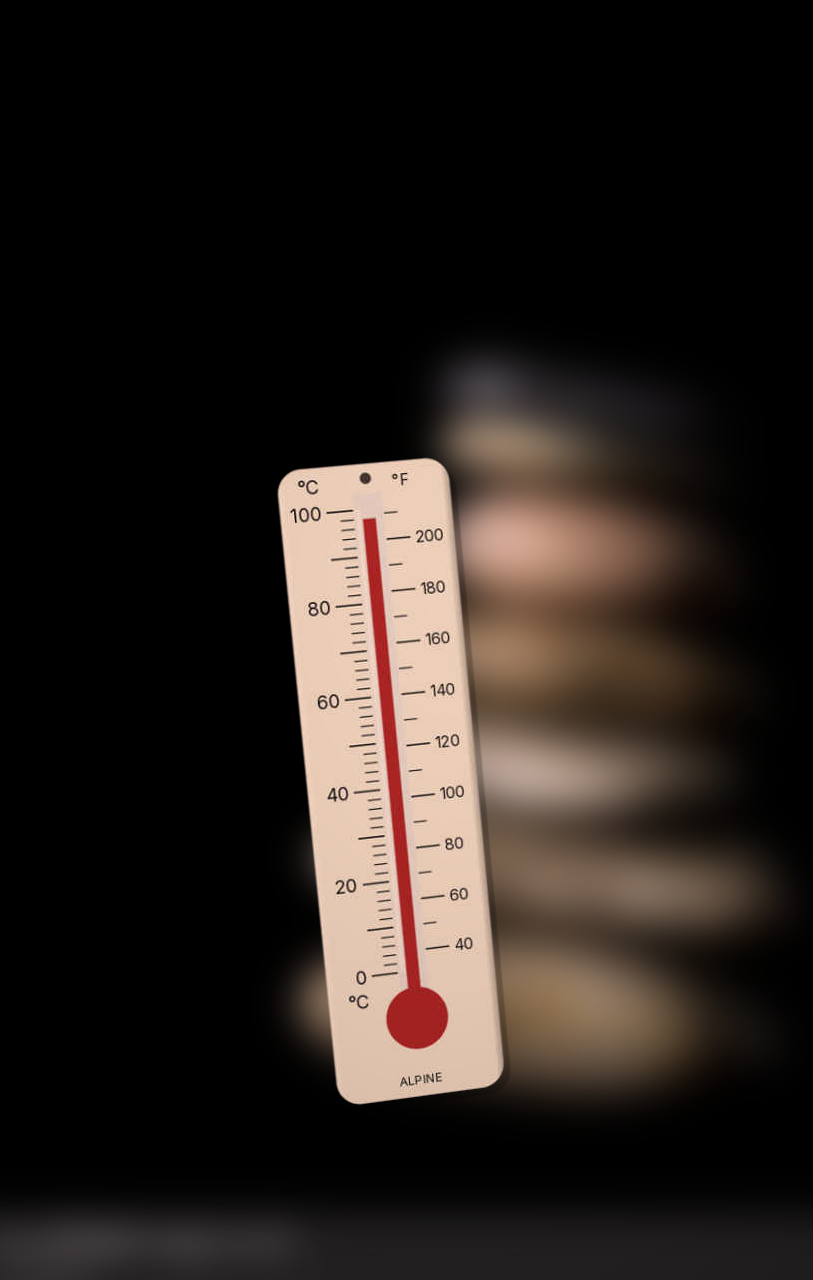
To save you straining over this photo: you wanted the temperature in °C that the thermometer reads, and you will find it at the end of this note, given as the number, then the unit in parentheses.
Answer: 98 (°C)
